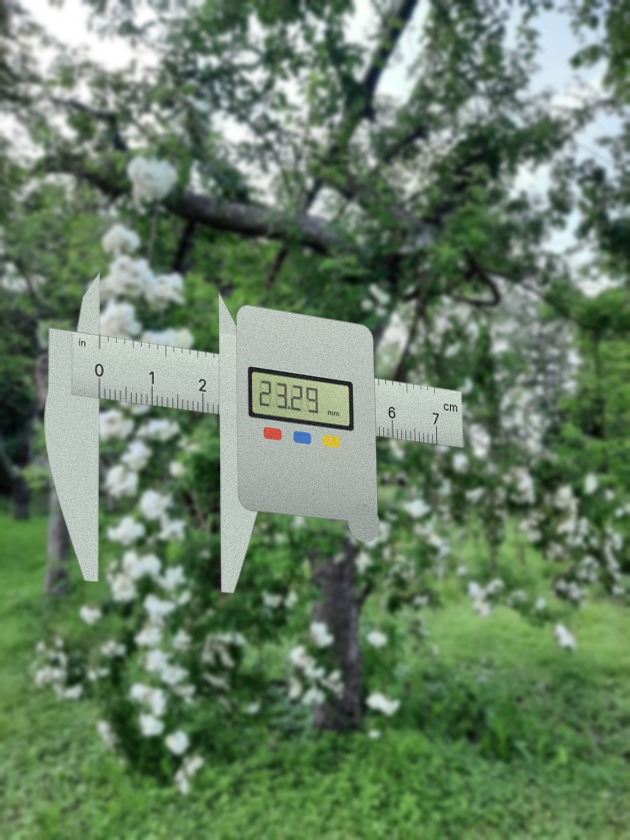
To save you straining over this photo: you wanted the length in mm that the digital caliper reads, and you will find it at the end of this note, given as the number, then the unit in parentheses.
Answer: 23.29 (mm)
